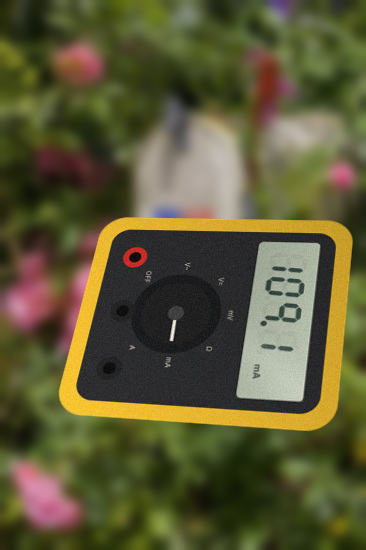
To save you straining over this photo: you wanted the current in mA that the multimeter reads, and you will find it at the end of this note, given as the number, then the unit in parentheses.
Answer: 109.1 (mA)
